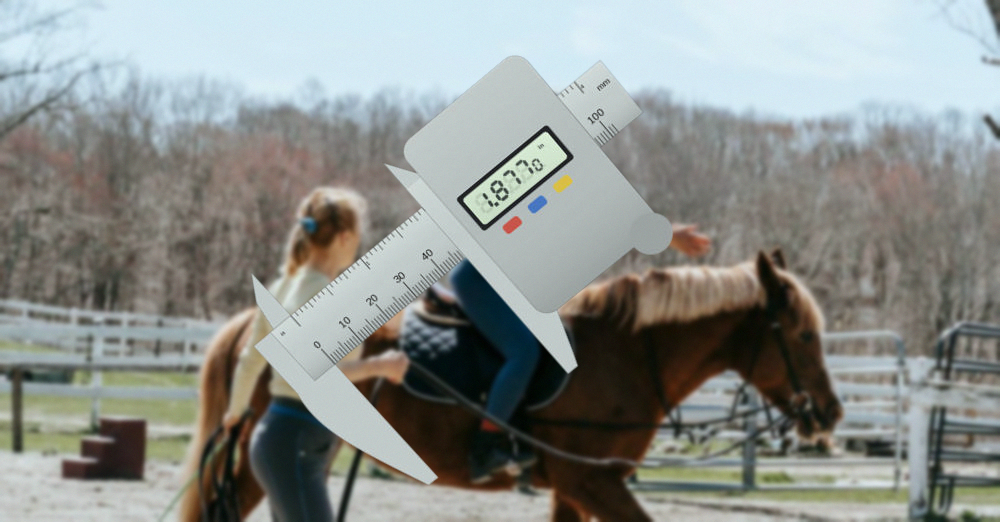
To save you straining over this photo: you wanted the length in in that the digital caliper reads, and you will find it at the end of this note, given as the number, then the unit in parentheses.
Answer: 1.8770 (in)
